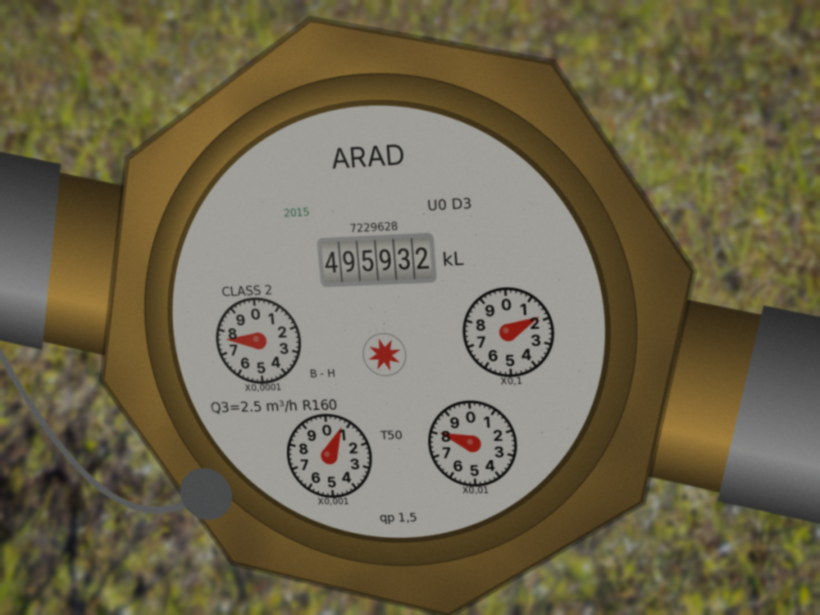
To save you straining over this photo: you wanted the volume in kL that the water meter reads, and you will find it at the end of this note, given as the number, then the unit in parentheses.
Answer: 495932.1807 (kL)
